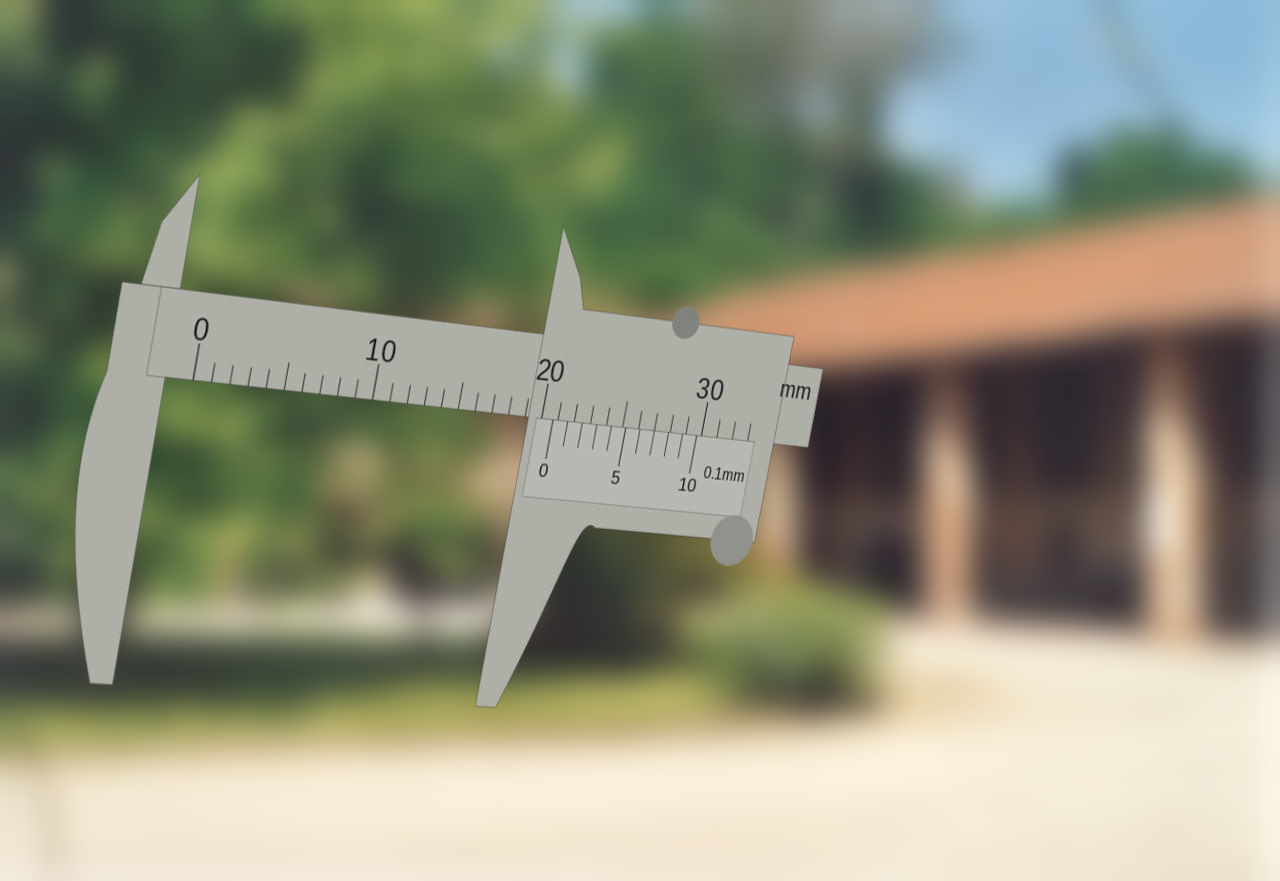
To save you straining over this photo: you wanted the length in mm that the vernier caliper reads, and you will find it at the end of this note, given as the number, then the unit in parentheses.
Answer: 20.7 (mm)
